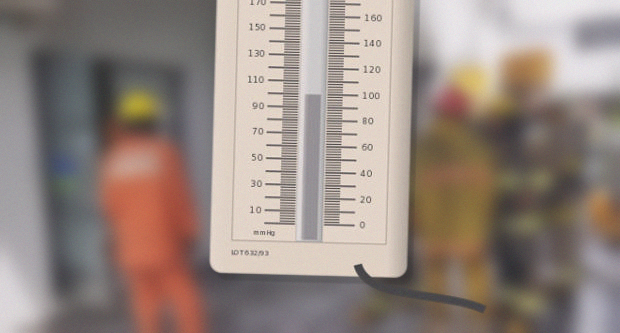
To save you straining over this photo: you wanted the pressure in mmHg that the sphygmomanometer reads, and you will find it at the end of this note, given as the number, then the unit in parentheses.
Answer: 100 (mmHg)
